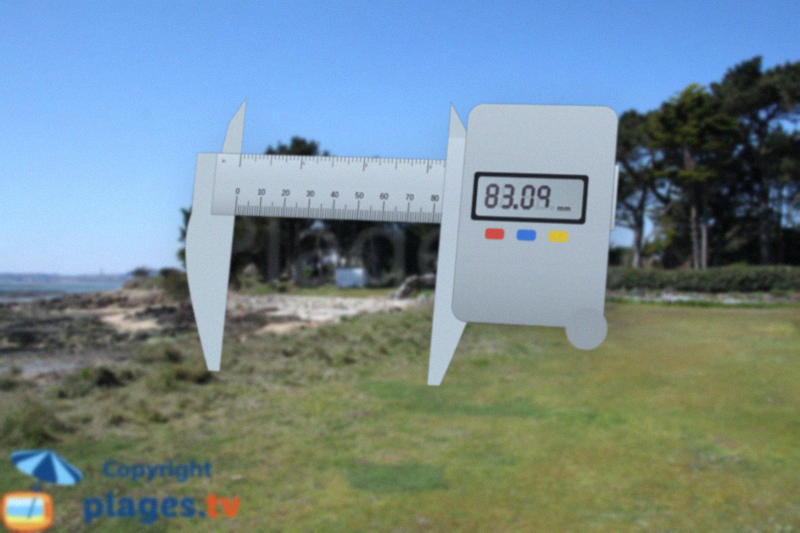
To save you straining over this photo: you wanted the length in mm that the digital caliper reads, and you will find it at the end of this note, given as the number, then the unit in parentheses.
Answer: 83.09 (mm)
